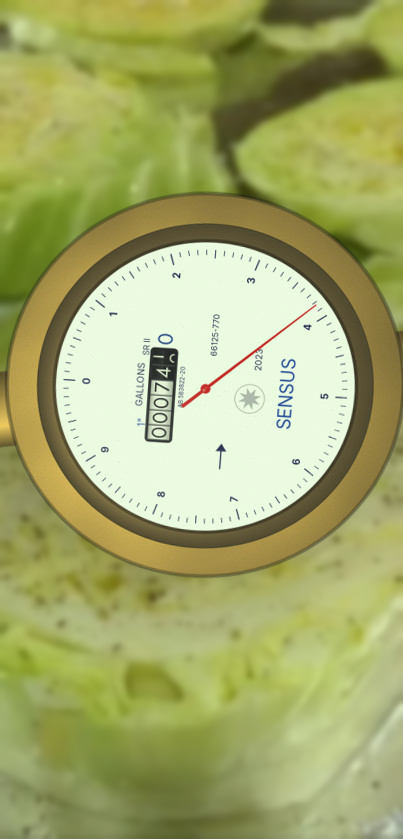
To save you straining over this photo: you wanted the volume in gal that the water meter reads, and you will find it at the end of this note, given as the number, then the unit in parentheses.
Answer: 7413.8 (gal)
